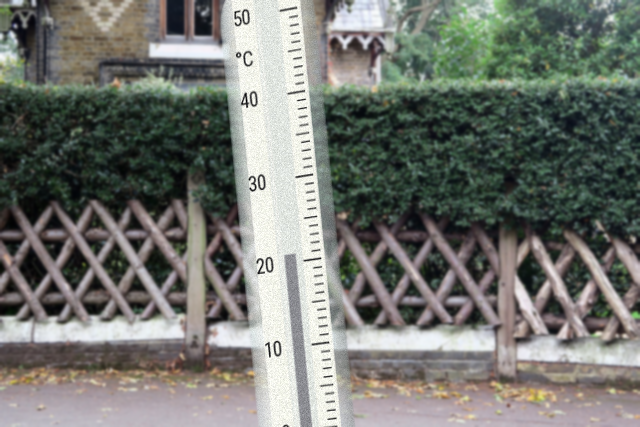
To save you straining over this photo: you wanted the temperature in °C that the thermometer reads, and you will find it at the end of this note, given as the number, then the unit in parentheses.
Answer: 21 (°C)
